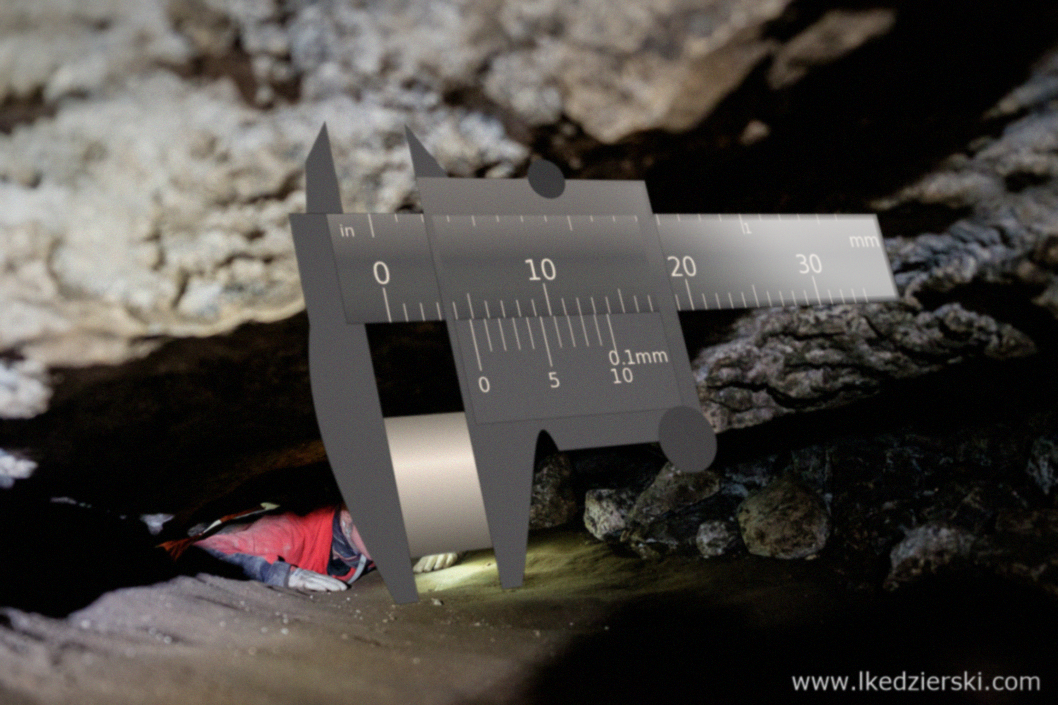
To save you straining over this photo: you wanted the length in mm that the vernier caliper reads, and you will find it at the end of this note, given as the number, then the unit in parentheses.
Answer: 4.8 (mm)
